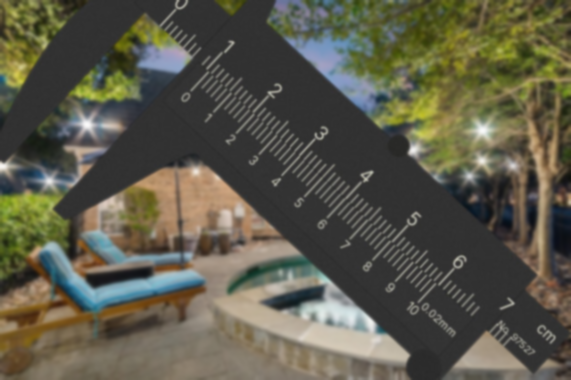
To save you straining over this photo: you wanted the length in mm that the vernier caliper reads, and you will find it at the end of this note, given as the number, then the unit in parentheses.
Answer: 10.5 (mm)
